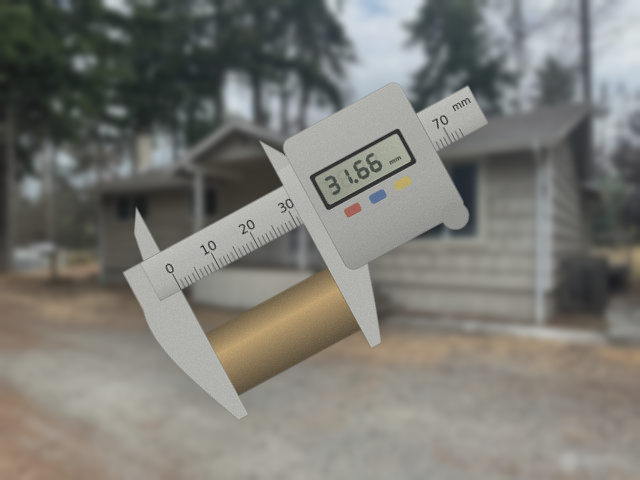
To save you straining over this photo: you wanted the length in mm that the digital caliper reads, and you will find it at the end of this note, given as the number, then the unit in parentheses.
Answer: 31.66 (mm)
